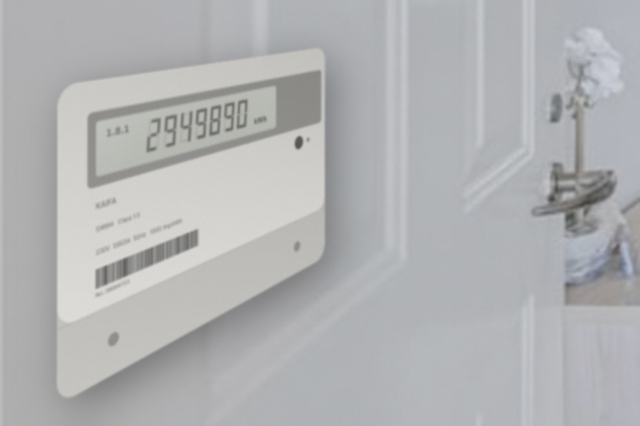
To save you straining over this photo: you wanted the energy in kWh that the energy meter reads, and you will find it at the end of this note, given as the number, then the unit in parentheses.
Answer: 2949890 (kWh)
